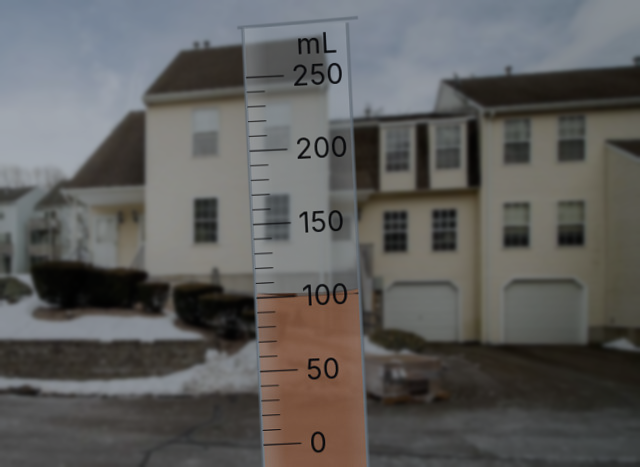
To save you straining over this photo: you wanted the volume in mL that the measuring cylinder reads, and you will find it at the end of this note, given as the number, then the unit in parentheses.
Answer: 100 (mL)
